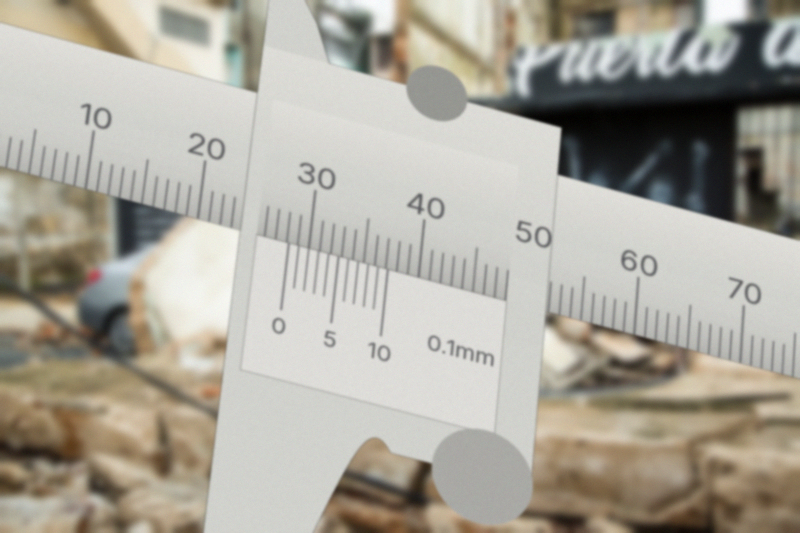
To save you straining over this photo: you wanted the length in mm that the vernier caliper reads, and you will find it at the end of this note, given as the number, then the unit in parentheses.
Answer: 28.2 (mm)
